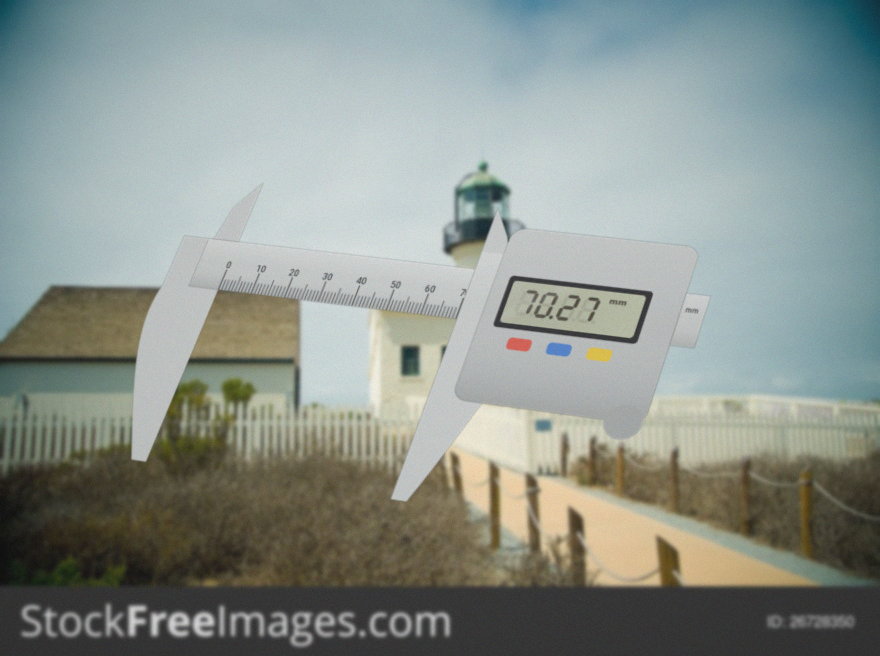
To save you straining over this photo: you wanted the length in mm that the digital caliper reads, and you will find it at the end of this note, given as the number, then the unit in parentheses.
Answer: 70.27 (mm)
